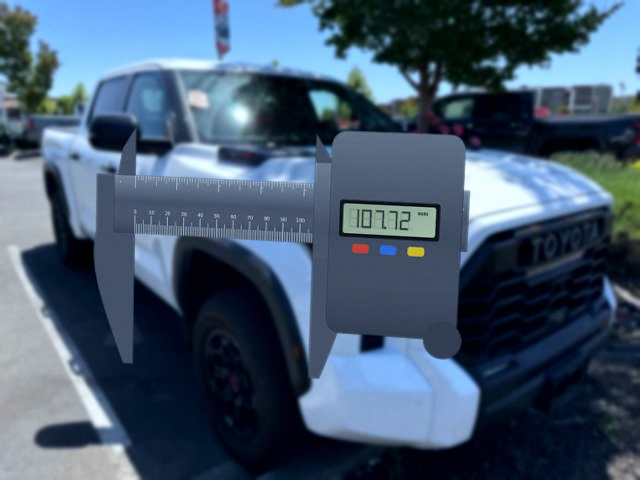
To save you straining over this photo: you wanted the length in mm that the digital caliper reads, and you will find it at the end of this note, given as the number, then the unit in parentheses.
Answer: 107.72 (mm)
